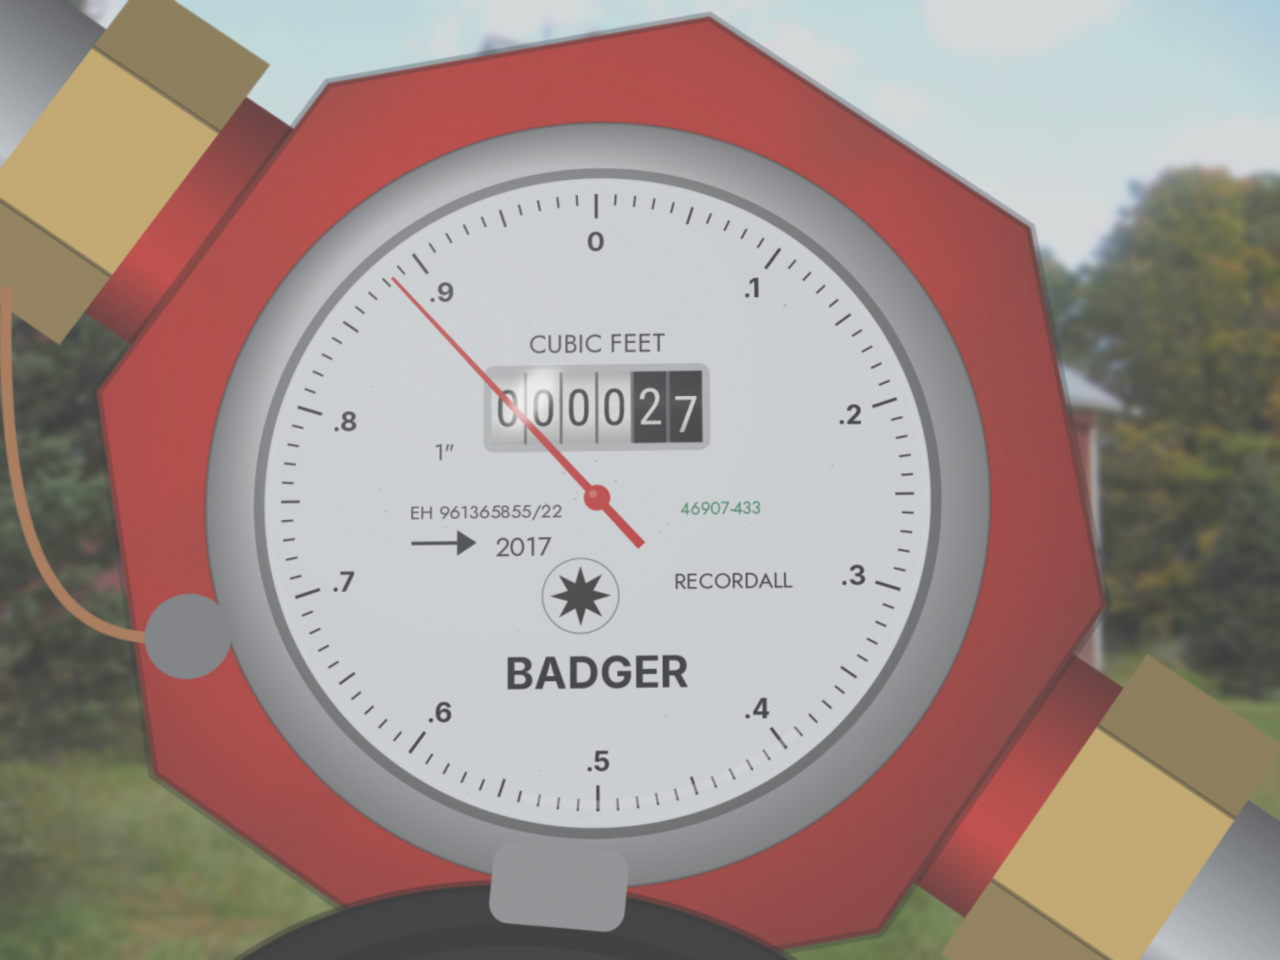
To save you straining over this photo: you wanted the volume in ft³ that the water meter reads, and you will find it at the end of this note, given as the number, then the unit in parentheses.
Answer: 26.88 (ft³)
